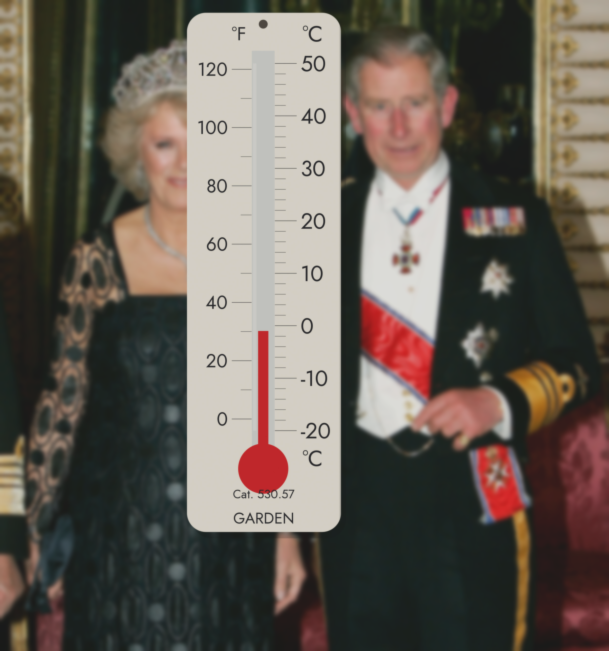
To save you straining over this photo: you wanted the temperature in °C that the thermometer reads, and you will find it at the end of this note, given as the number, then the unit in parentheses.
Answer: -1 (°C)
